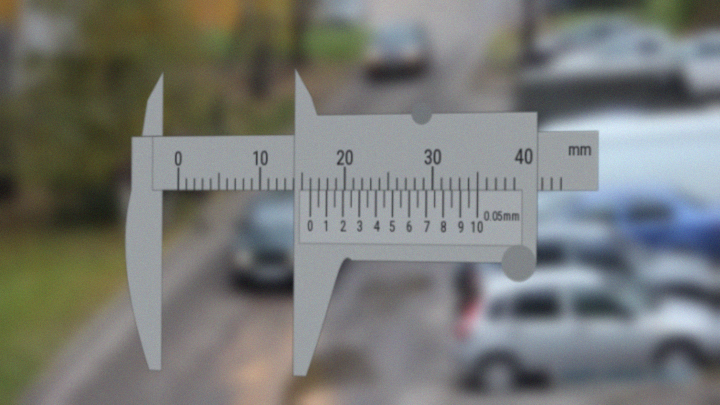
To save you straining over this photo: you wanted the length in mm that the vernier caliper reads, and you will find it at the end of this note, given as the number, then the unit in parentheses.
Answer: 16.0 (mm)
